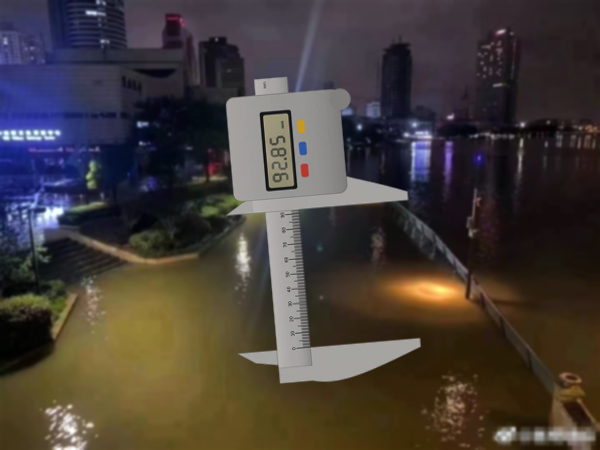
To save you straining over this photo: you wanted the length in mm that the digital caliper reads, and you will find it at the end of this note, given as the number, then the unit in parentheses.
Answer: 92.85 (mm)
